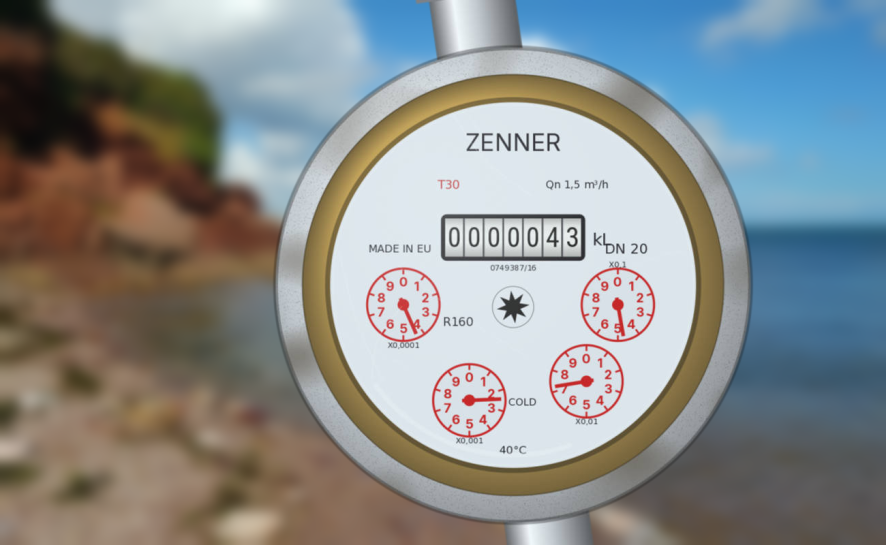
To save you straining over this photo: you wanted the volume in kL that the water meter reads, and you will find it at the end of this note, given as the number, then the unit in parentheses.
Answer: 43.4724 (kL)
